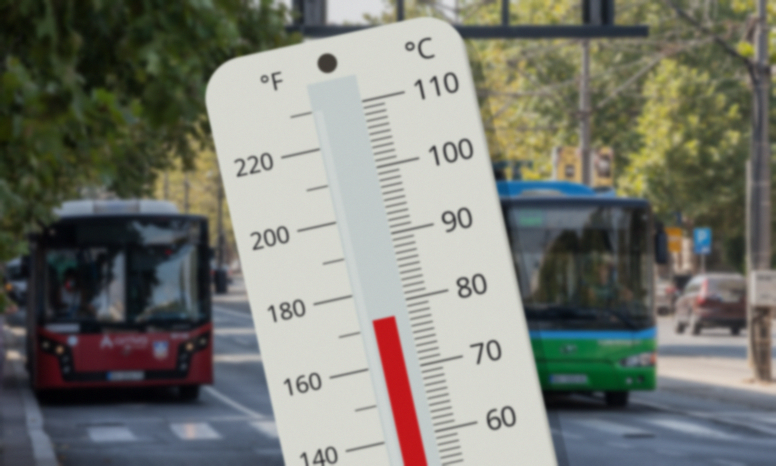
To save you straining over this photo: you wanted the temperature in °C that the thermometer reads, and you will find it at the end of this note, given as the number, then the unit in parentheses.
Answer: 78 (°C)
